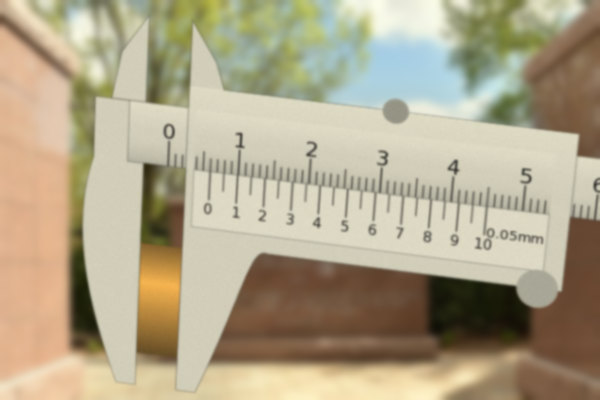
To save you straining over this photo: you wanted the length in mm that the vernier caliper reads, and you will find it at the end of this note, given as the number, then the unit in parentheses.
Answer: 6.0 (mm)
